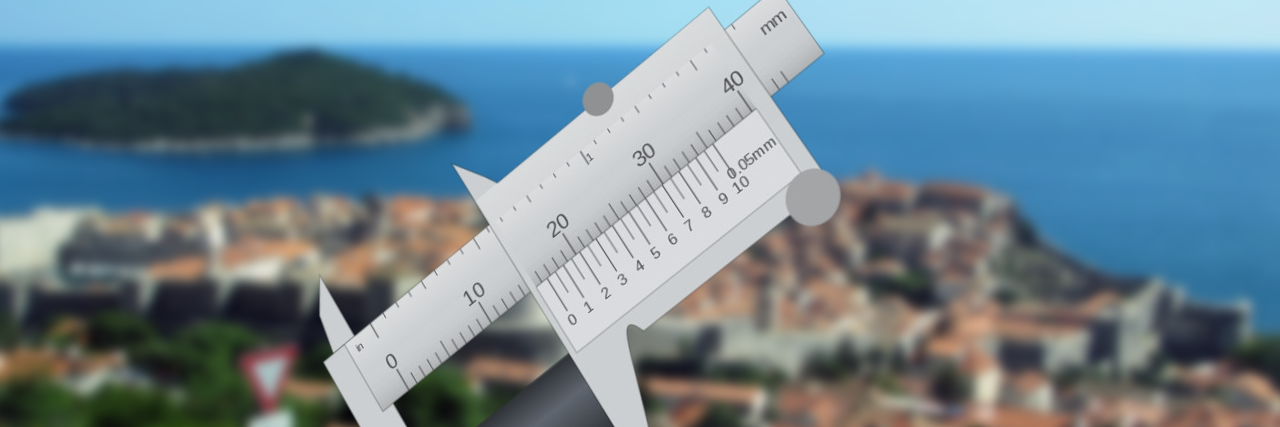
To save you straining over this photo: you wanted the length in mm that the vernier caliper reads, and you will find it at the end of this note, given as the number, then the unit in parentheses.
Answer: 16.6 (mm)
